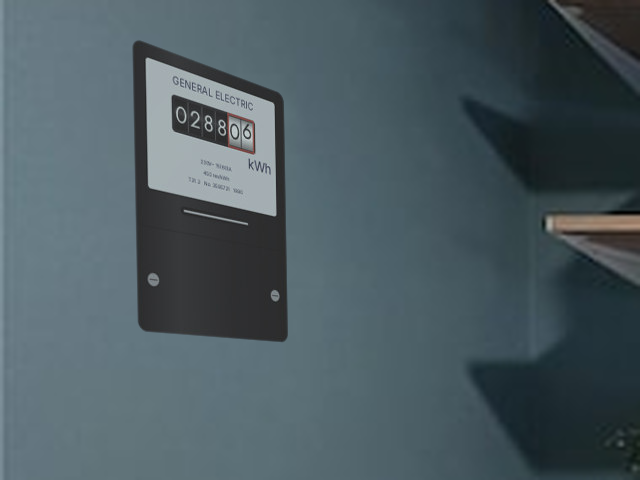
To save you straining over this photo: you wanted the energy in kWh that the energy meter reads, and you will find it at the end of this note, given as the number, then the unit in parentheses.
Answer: 288.06 (kWh)
